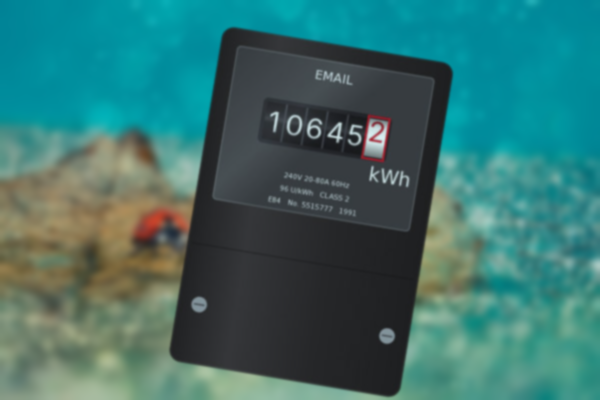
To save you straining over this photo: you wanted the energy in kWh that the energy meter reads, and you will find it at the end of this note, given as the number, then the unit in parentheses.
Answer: 10645.2 (kWh)
